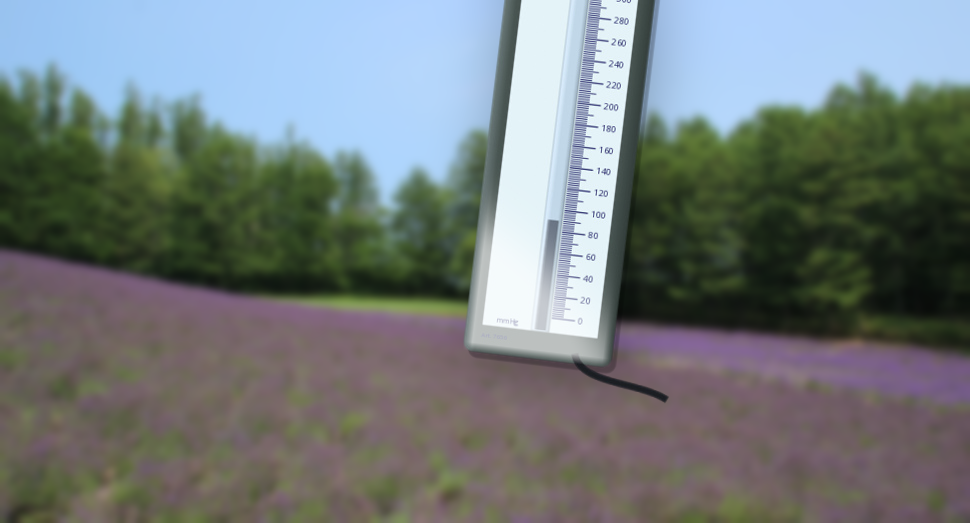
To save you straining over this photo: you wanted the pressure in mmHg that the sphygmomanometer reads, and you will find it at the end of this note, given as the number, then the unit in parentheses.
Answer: 90 (mmHg)
